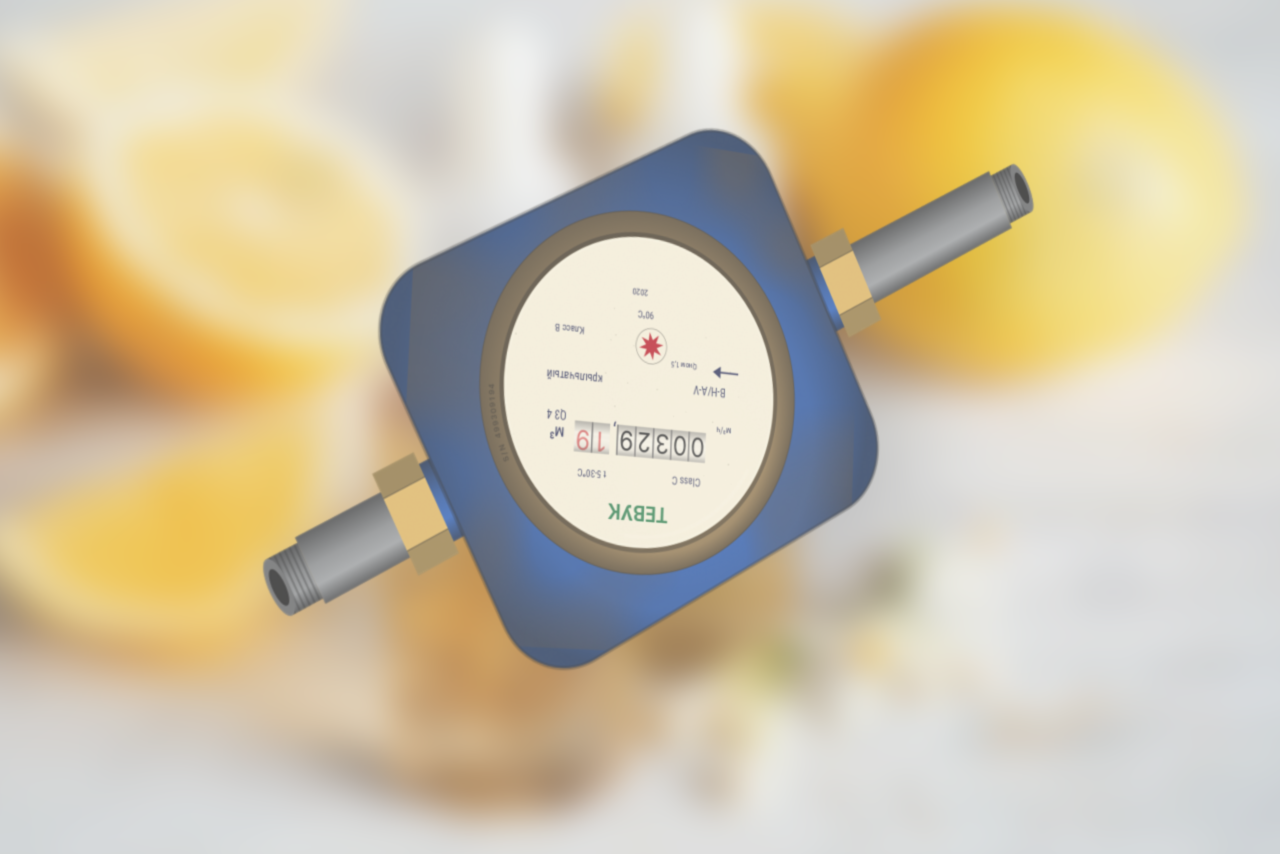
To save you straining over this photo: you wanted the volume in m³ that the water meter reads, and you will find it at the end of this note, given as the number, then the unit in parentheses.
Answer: 329.19 (m³)
